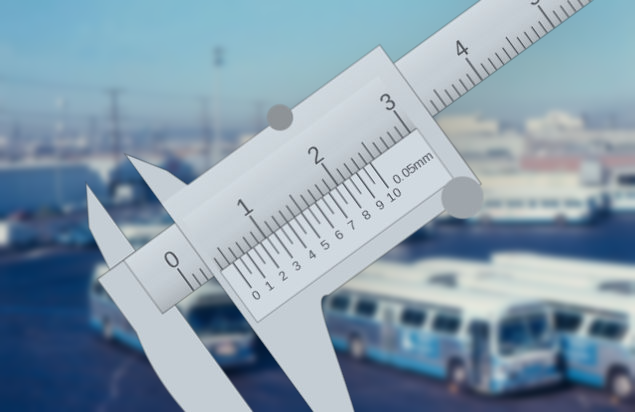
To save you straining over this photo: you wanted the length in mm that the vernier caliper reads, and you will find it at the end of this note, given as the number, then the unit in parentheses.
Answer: 5.4 (mm)
